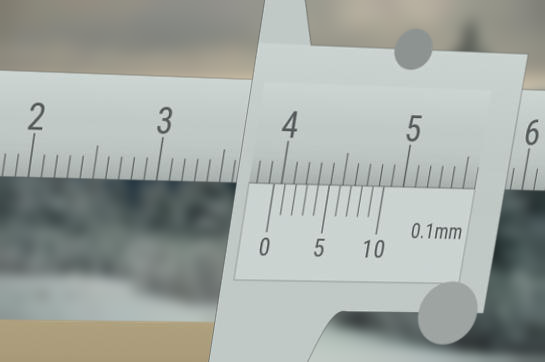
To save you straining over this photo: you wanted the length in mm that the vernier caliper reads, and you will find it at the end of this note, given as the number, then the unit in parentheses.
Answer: 39.4 (mm)
